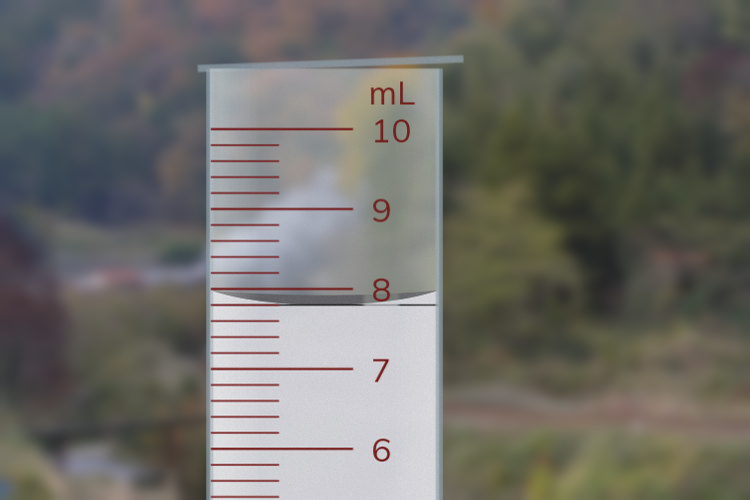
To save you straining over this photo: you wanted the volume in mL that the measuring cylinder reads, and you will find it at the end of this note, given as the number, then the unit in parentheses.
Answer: 7.8 (mL)
